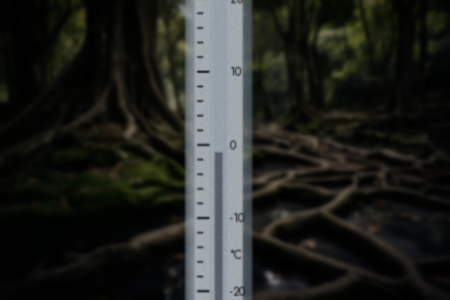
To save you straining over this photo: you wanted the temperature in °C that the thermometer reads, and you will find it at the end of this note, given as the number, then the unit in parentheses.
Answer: -1 (°C)
